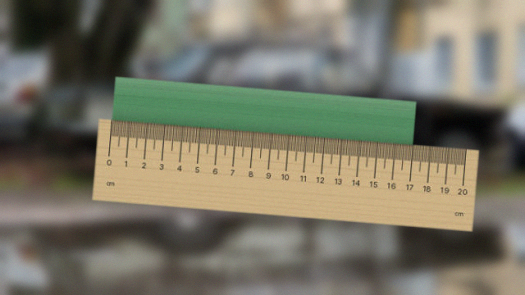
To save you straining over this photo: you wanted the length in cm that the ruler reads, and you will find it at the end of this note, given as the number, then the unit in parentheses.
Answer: 17 (cm)
